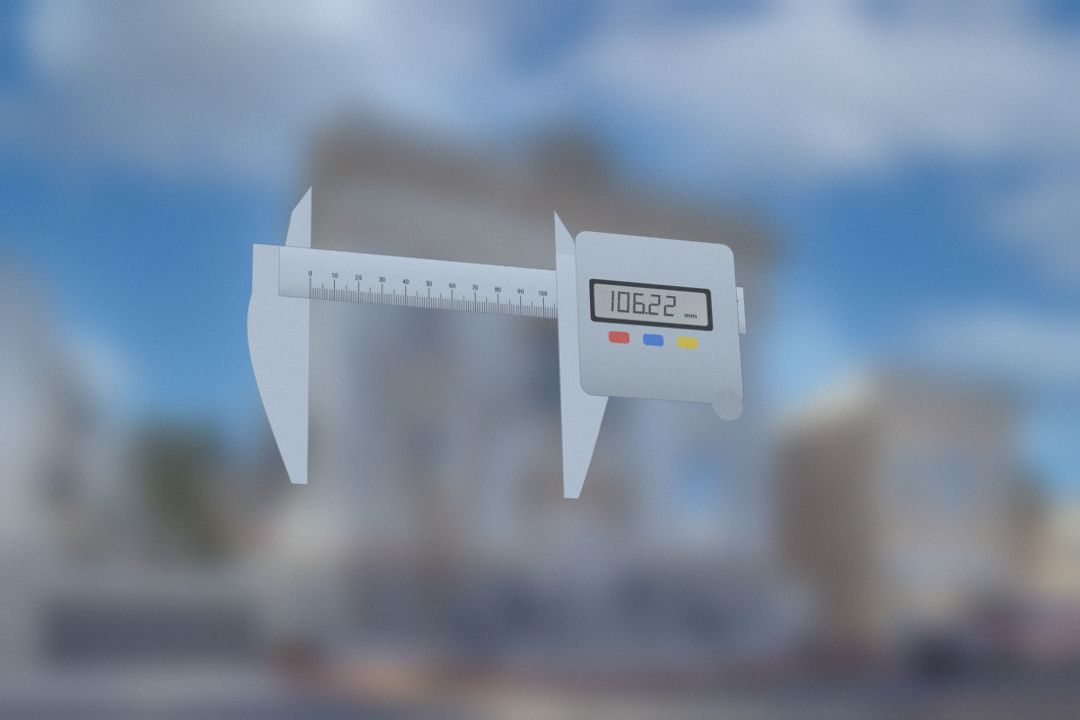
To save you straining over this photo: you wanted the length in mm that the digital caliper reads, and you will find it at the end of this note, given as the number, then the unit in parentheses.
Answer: 106.22 (mm)
